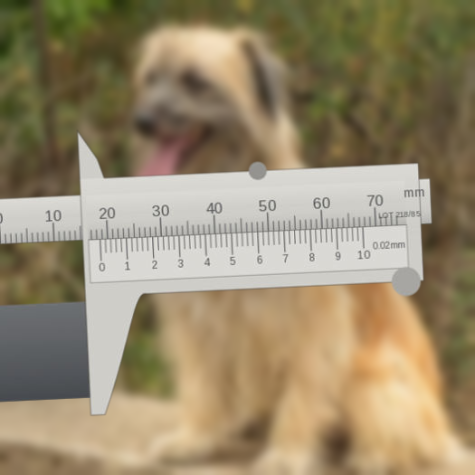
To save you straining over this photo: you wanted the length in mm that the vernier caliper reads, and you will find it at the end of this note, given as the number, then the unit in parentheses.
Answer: 18.6 (mm)
